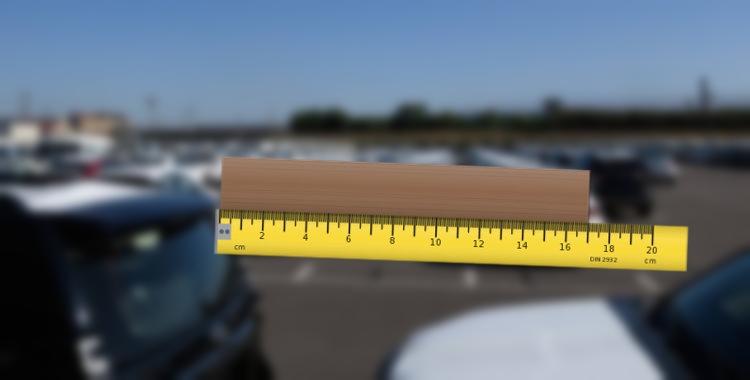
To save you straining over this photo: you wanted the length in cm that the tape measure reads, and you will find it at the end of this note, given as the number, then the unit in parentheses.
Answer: 17 (cm)
